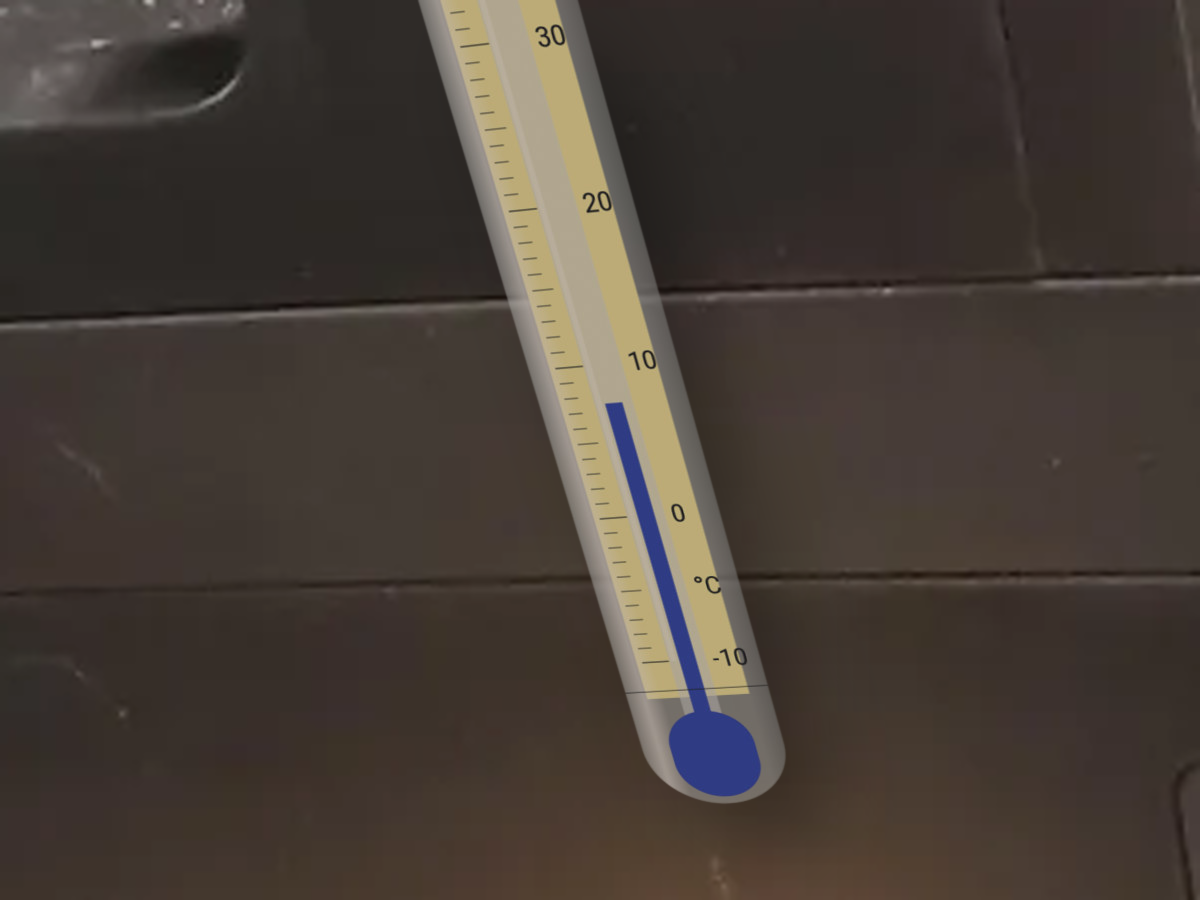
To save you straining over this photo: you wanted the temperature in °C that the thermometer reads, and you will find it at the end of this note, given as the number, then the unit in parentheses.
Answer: 7.5 (°C)
